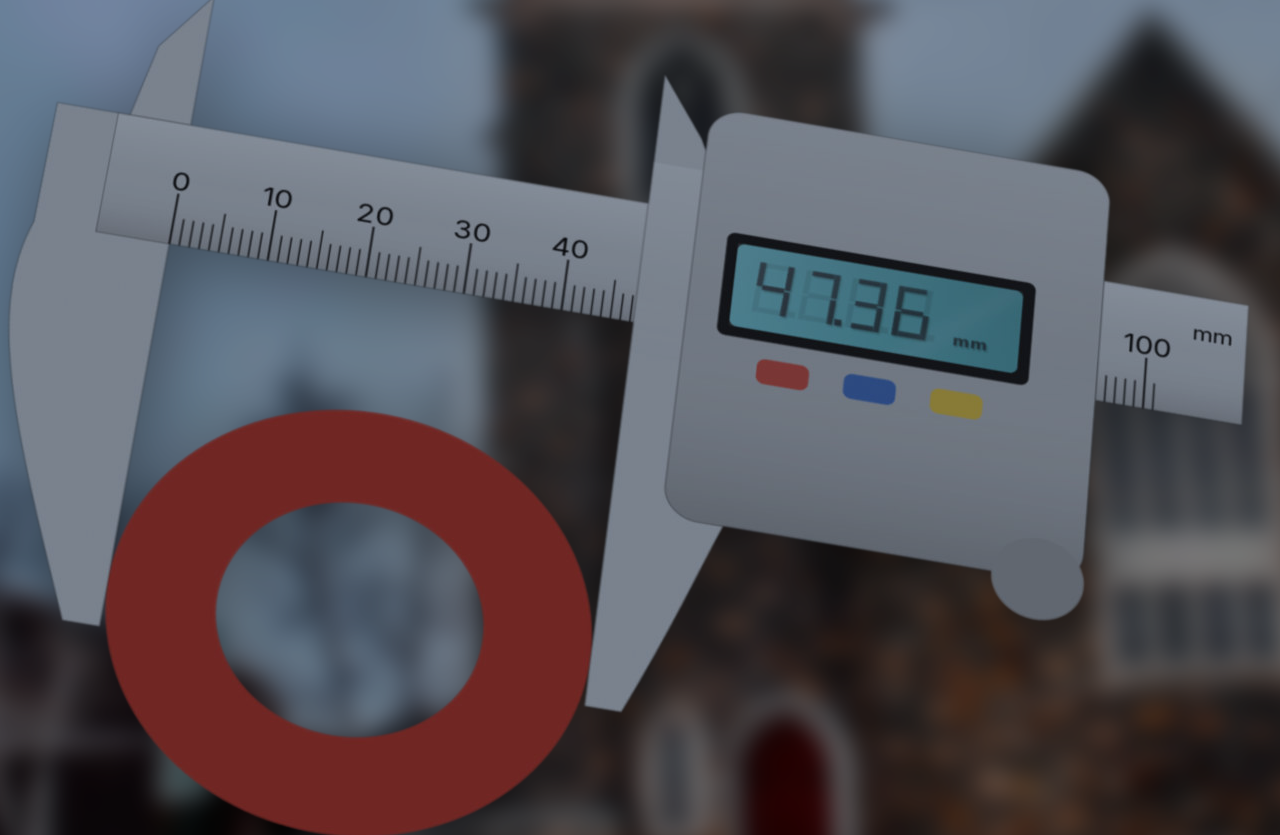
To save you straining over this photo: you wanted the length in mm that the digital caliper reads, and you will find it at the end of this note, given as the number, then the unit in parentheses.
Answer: 47.36 (mm)
